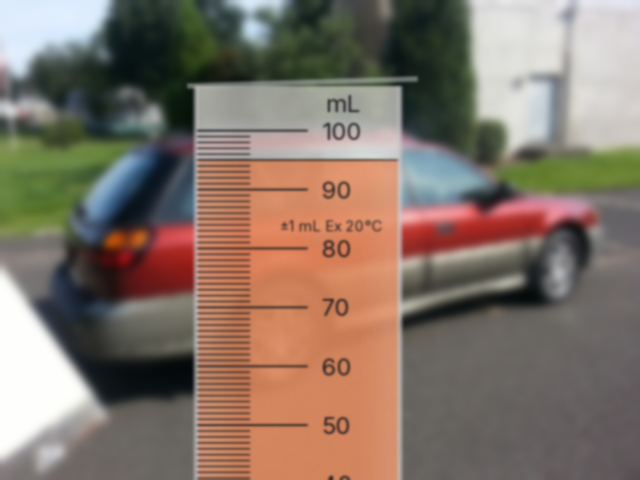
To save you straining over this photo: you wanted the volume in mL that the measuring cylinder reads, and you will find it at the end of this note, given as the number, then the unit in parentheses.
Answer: 95 (mL)
